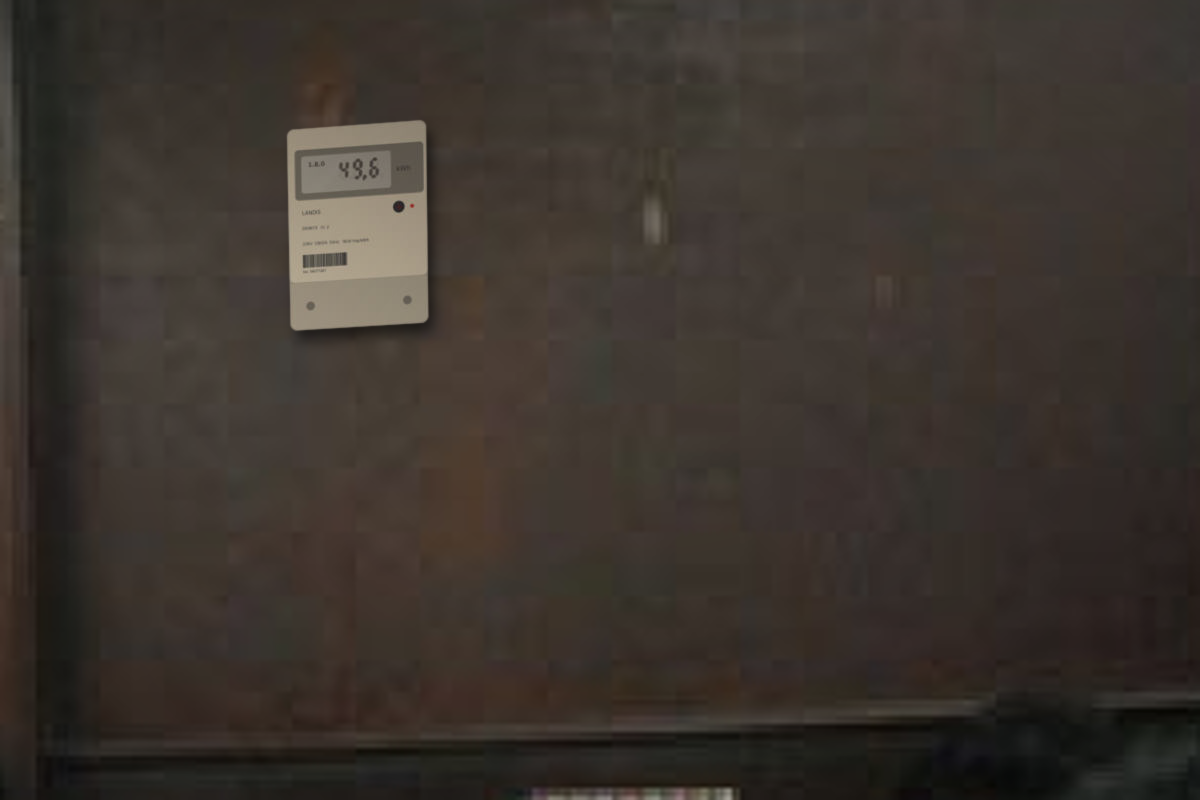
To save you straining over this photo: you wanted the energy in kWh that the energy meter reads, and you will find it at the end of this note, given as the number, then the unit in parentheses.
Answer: 49.6 (kWh)
